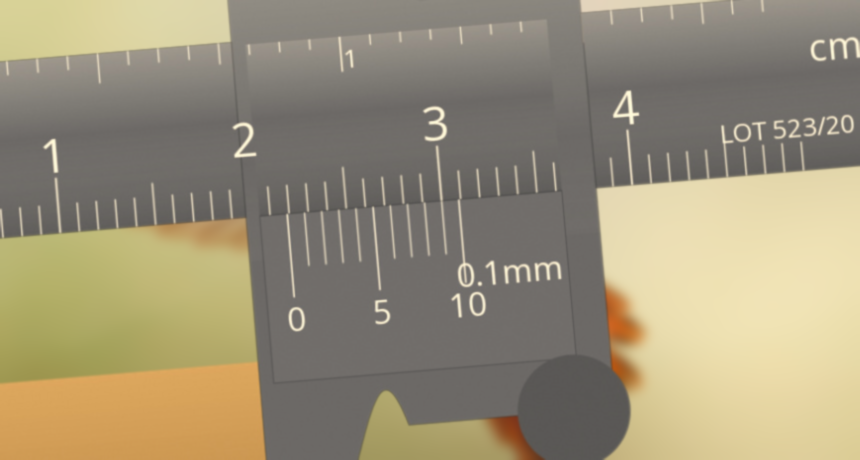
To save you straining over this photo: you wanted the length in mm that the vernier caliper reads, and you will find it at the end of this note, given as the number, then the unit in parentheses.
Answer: 21.9 (mm)
